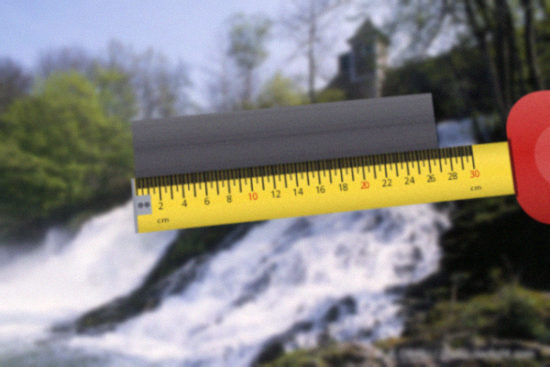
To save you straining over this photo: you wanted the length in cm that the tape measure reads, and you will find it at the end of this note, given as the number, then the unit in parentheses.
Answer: 27 (cm)
